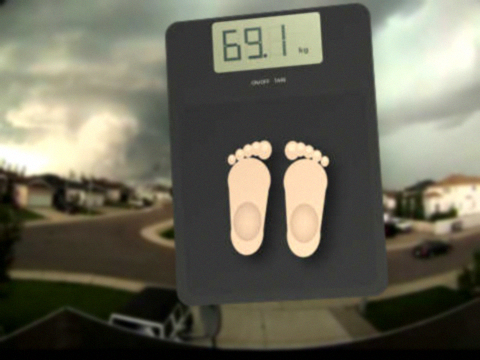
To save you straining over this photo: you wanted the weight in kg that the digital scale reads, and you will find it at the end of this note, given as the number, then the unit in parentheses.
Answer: 69.1 (kg)
